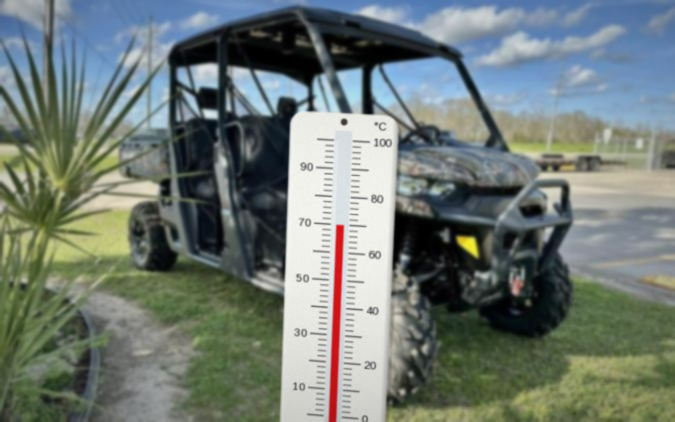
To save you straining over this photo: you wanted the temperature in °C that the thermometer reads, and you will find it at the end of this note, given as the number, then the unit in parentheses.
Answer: 70 (°C)
